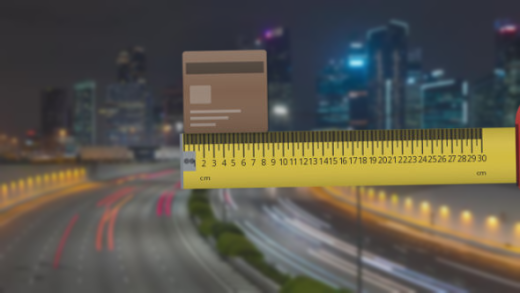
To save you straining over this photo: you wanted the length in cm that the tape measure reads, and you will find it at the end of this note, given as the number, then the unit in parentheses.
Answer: 8.5 (cm)
